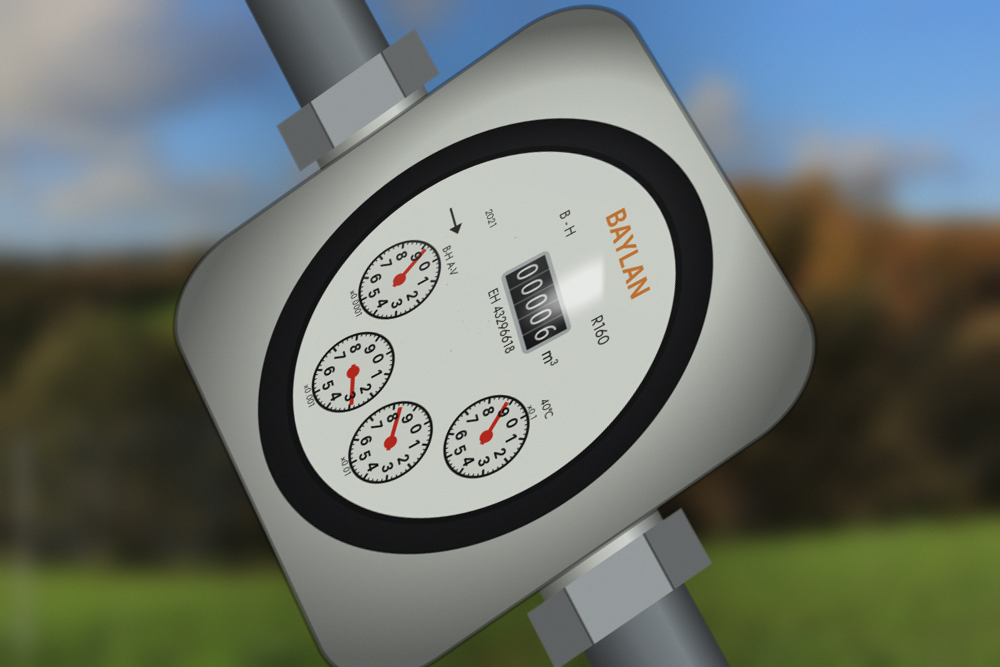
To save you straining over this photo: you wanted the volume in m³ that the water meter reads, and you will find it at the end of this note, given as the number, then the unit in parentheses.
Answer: 6.8829 (m³)
